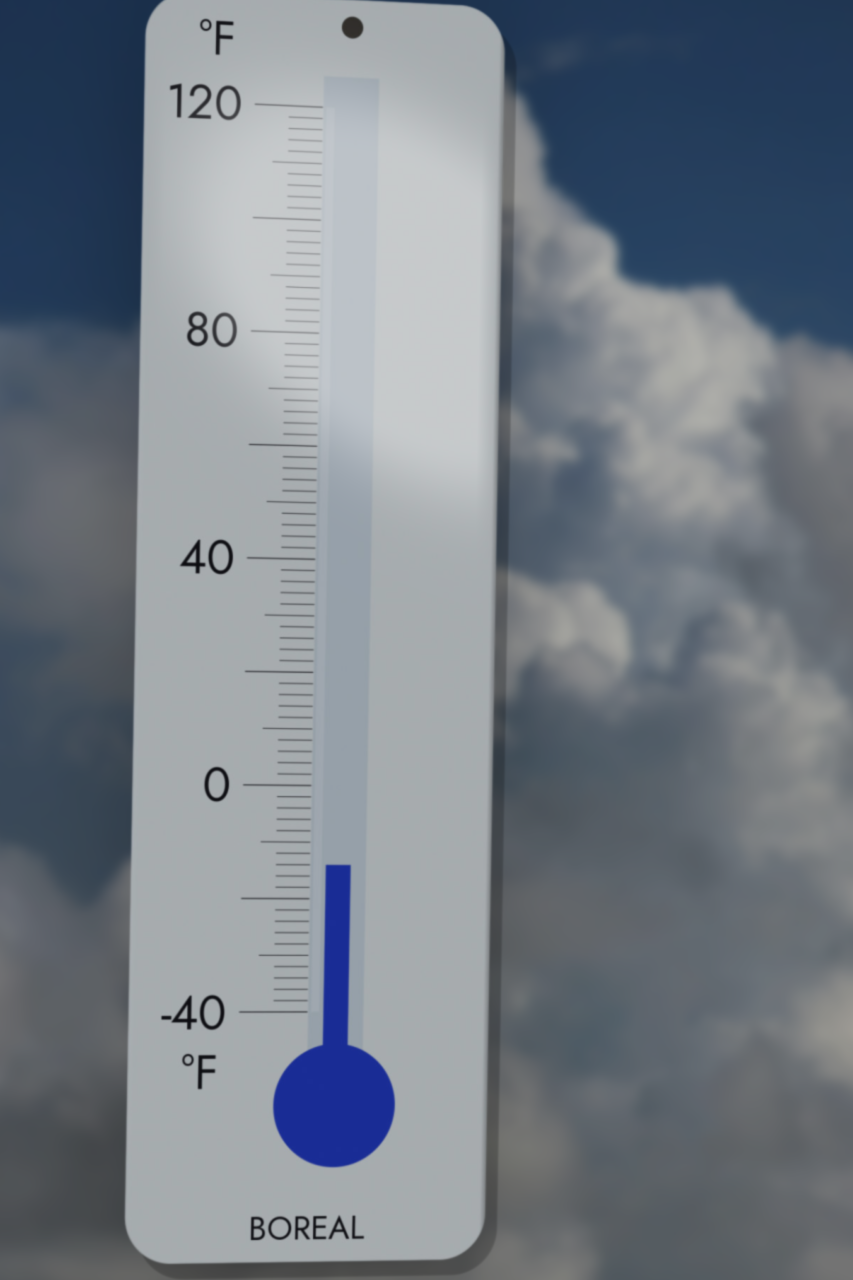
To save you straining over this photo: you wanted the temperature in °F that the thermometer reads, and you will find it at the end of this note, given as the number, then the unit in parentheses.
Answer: -14 (°F)
